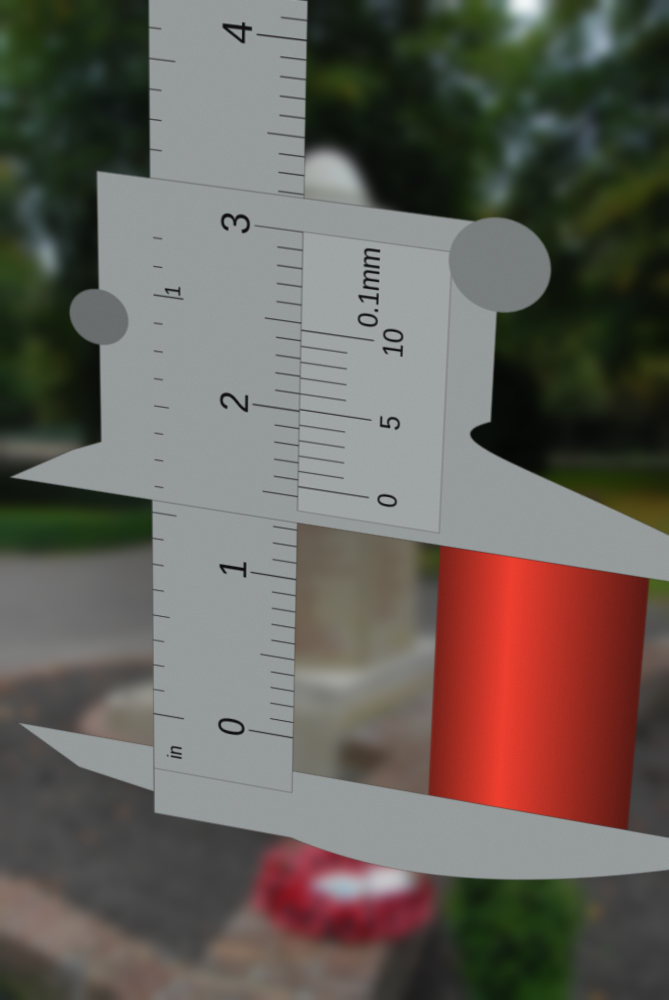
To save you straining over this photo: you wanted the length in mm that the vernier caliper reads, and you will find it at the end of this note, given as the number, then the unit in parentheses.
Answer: 15.6 (mm)
